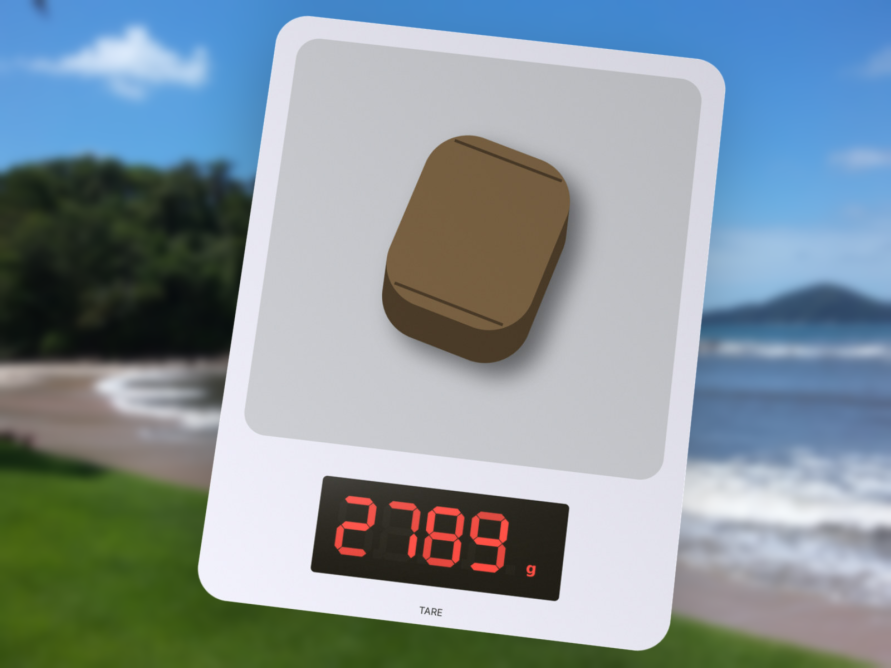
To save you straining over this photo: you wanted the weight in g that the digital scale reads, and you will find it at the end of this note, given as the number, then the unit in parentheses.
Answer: 2789 (g)
